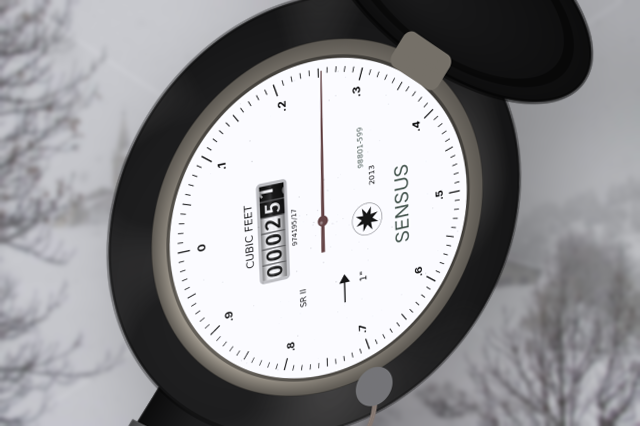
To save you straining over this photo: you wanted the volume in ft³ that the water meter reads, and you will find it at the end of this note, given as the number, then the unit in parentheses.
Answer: 251.25 (ft³)
